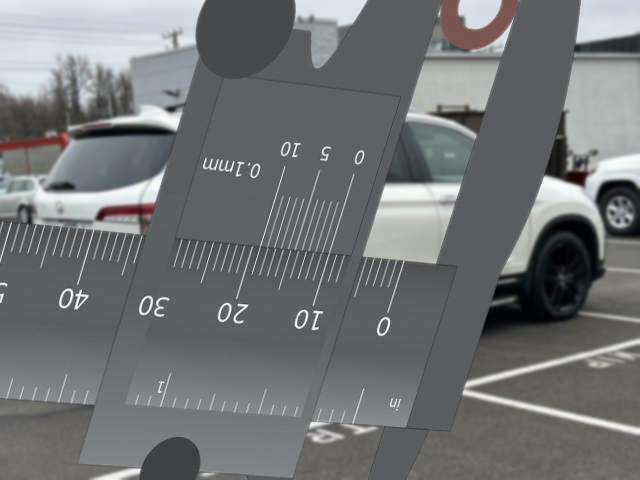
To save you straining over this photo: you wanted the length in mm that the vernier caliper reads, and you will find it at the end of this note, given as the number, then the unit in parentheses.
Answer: 10.0 (mm)
